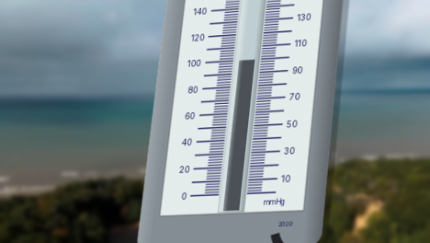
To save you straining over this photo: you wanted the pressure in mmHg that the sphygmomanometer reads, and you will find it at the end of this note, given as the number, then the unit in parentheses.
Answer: 100 (mmHg)
